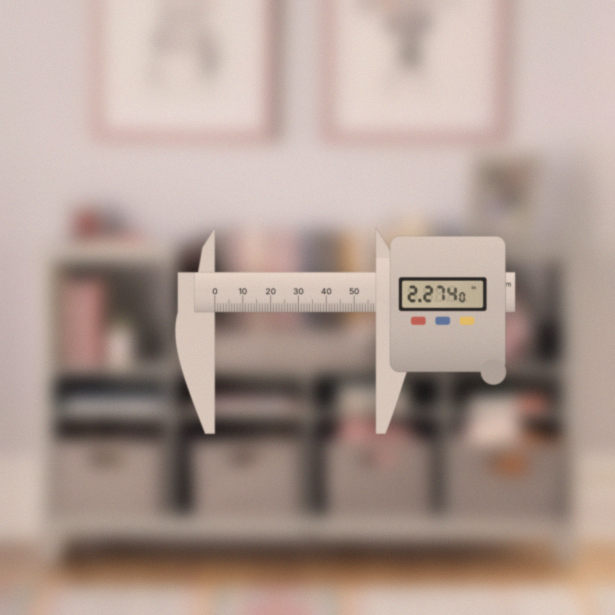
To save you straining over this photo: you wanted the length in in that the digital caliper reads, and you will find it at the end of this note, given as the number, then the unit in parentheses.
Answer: 2.2740 (in)
